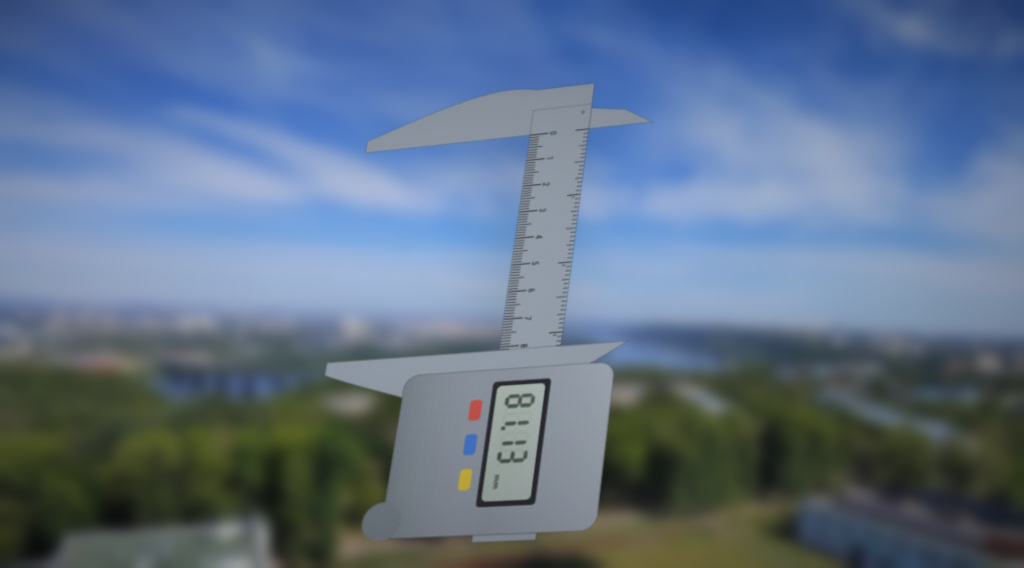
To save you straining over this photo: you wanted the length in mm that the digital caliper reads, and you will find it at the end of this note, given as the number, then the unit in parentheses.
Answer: 81.13 (mm)
